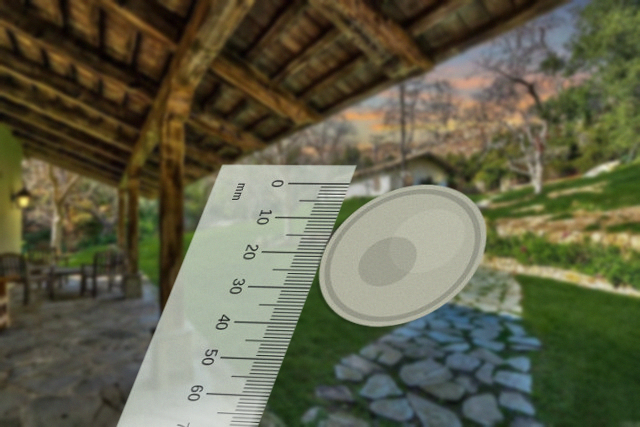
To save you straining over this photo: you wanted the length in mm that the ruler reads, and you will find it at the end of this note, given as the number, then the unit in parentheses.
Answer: 40 (mm)
